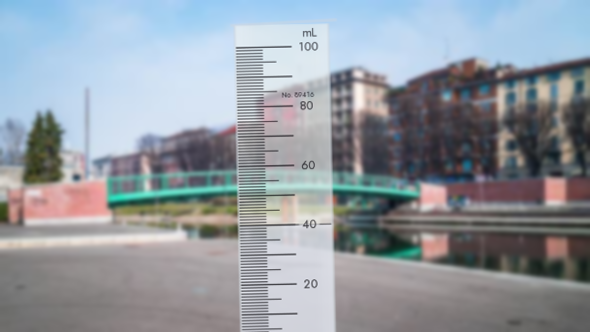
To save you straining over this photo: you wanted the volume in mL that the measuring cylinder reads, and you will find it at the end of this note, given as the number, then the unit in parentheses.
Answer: 40 (mL)
